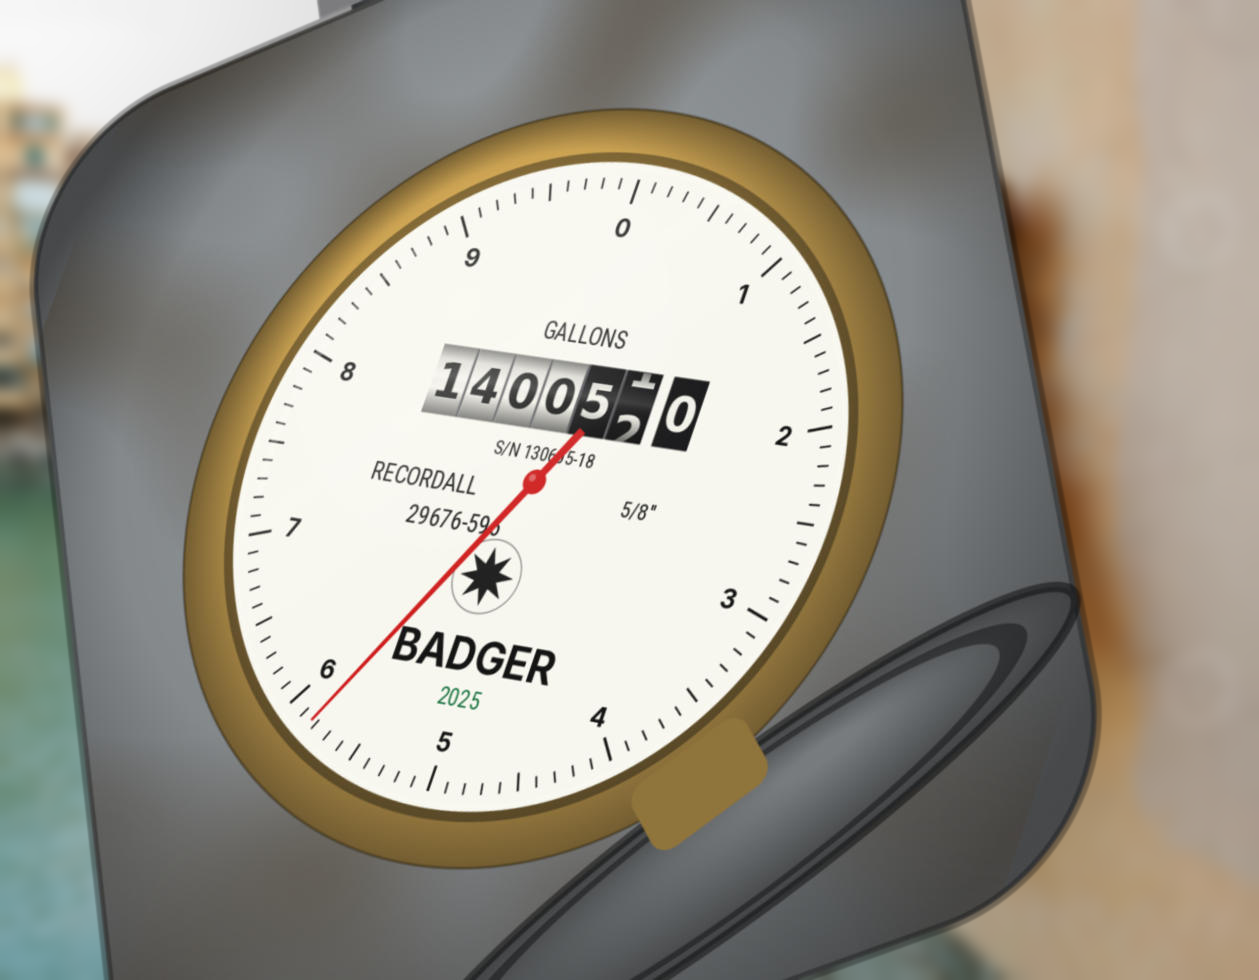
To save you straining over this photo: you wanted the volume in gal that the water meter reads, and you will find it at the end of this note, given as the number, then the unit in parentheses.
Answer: 1400515.8 (gal)
